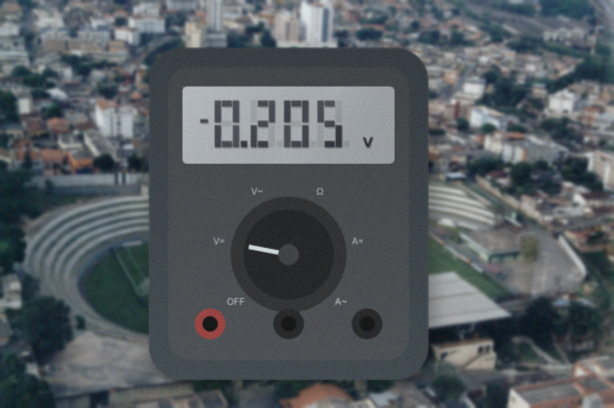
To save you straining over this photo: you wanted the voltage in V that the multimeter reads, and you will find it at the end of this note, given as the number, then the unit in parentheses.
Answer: -0.205 (V)
